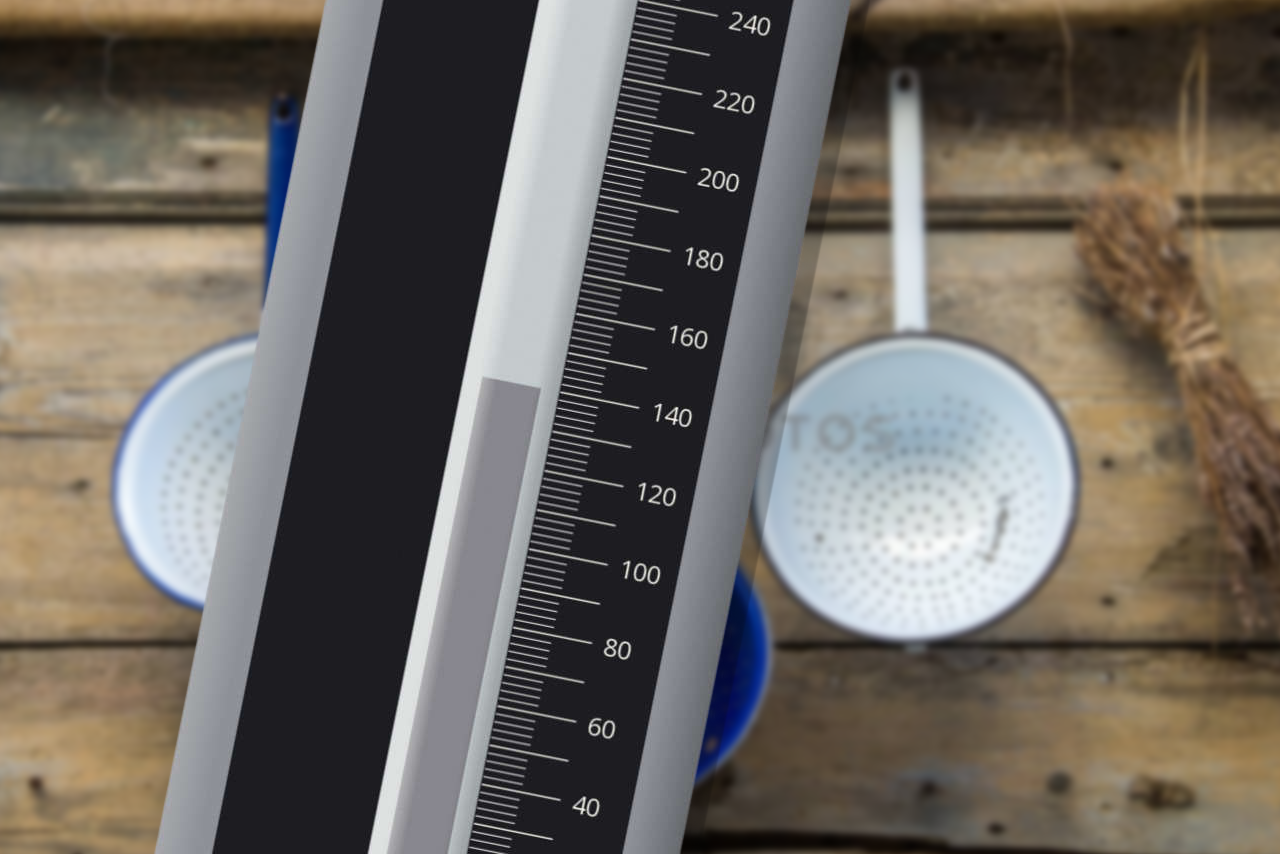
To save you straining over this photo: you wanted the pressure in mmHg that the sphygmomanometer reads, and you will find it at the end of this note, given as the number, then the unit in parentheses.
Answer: 140 (mmHg)
